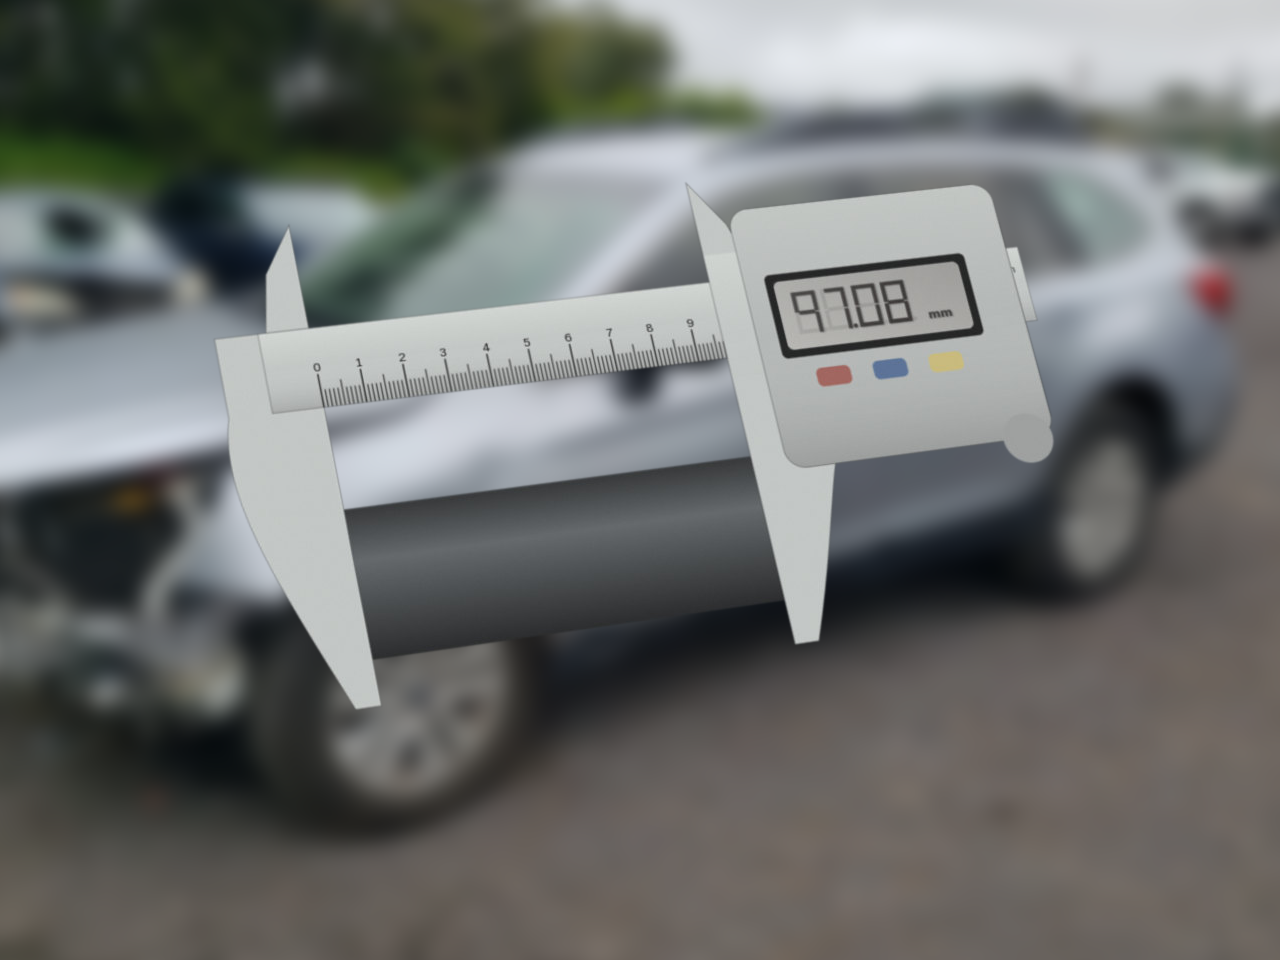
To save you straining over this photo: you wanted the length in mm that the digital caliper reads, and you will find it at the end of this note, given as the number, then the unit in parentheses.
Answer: 97.08 (mm)
